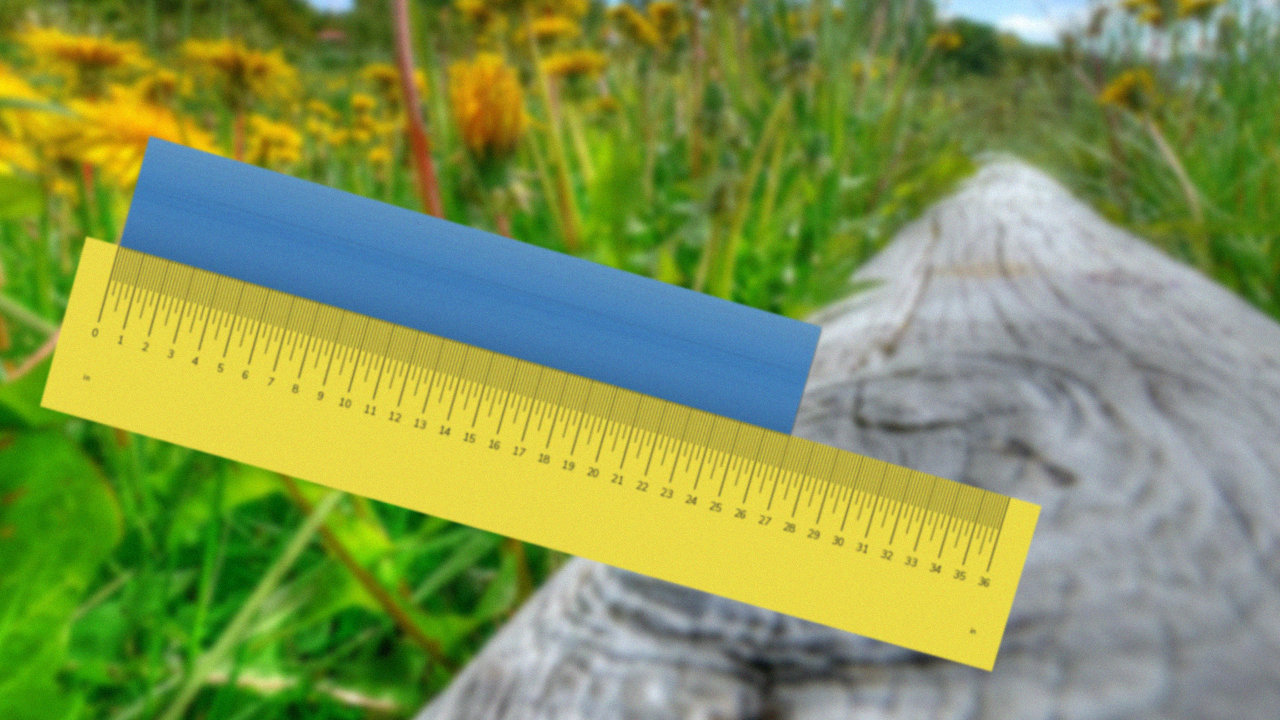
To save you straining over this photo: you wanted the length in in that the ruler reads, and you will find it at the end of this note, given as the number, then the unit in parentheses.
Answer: 27 (in)
